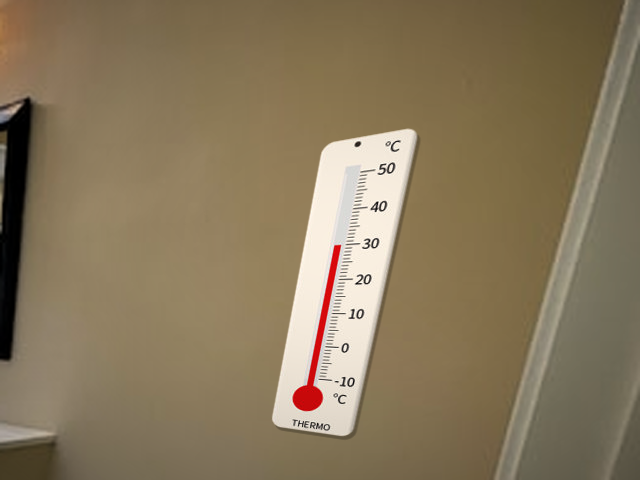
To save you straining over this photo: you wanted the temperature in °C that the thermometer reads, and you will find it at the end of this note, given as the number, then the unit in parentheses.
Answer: 30 (°C)
